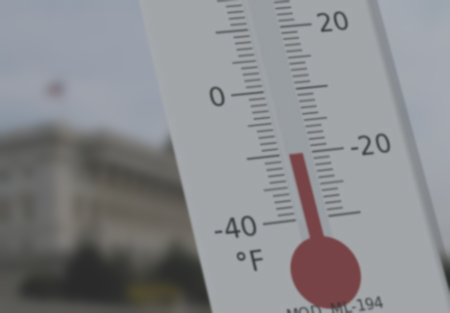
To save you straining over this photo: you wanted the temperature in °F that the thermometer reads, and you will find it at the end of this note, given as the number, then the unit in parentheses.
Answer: -20 (°F)
